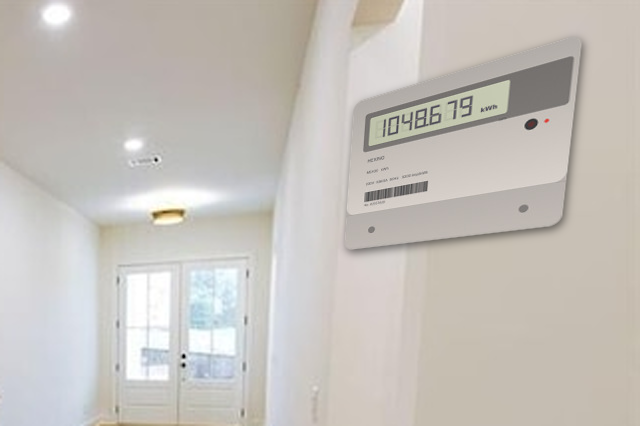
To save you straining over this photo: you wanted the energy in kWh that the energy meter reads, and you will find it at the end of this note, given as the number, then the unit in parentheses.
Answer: 1048.679 (kWh)
